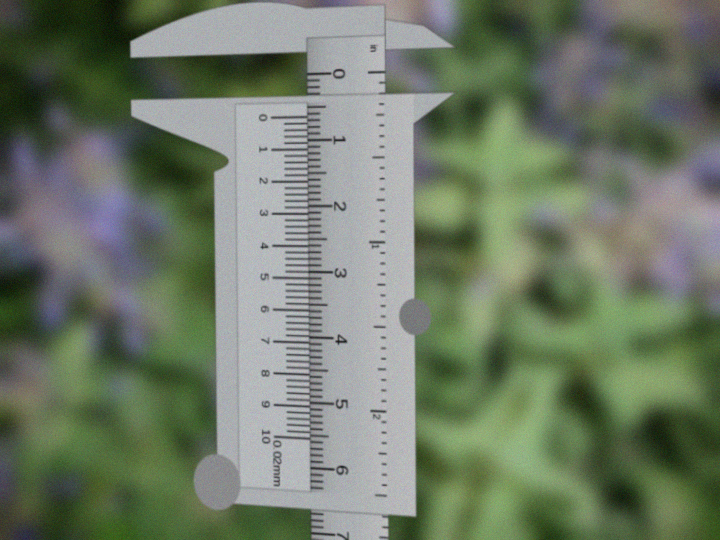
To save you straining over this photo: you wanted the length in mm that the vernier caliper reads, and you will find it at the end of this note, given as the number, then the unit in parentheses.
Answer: 6.5 (mm)
